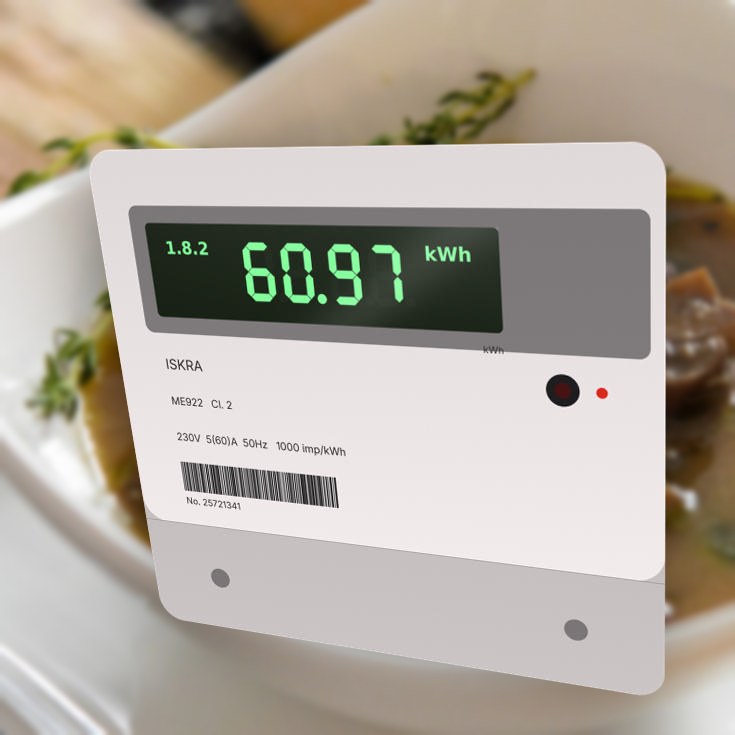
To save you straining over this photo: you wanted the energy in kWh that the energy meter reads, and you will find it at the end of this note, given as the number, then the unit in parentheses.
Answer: 60.97 (kWh)
